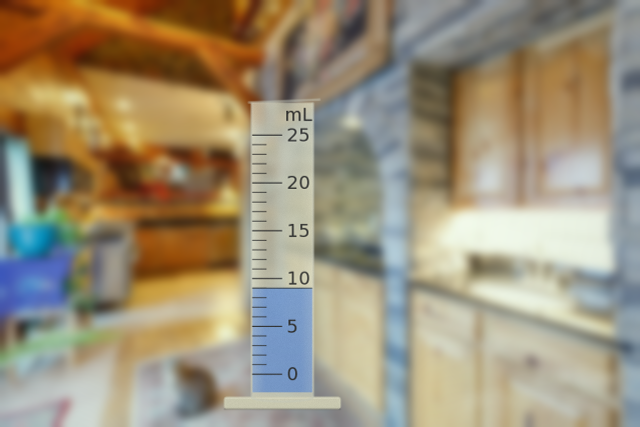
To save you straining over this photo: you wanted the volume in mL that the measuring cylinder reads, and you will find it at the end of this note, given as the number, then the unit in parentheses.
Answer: 9 (mL)
